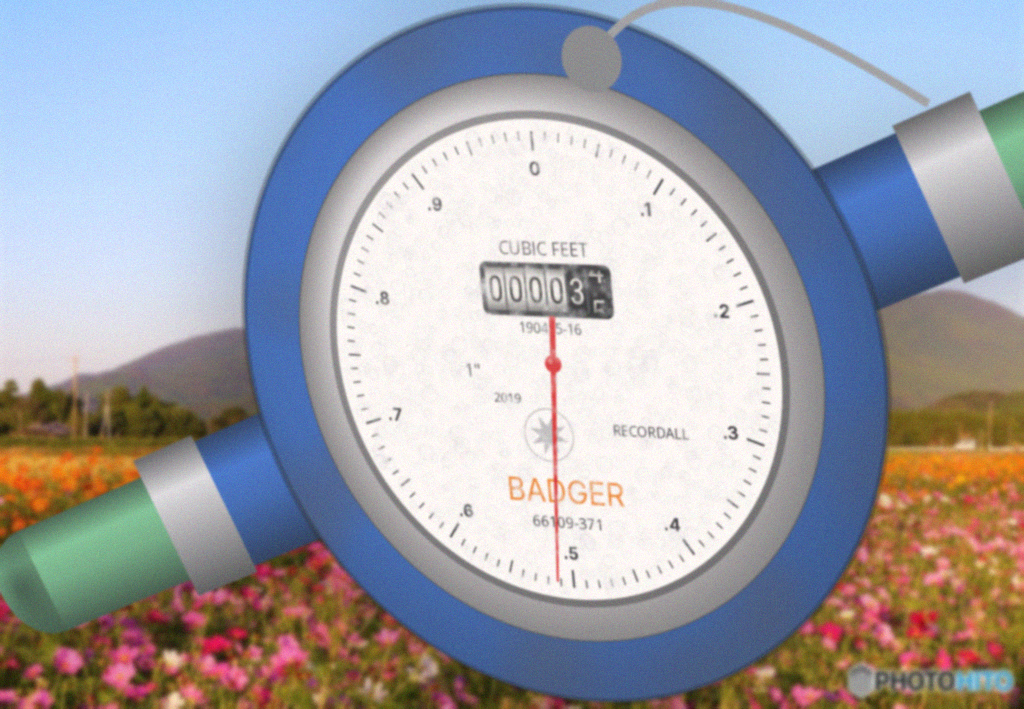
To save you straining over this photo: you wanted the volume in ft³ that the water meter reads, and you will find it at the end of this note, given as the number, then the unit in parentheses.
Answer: 34.51 (ft³)
